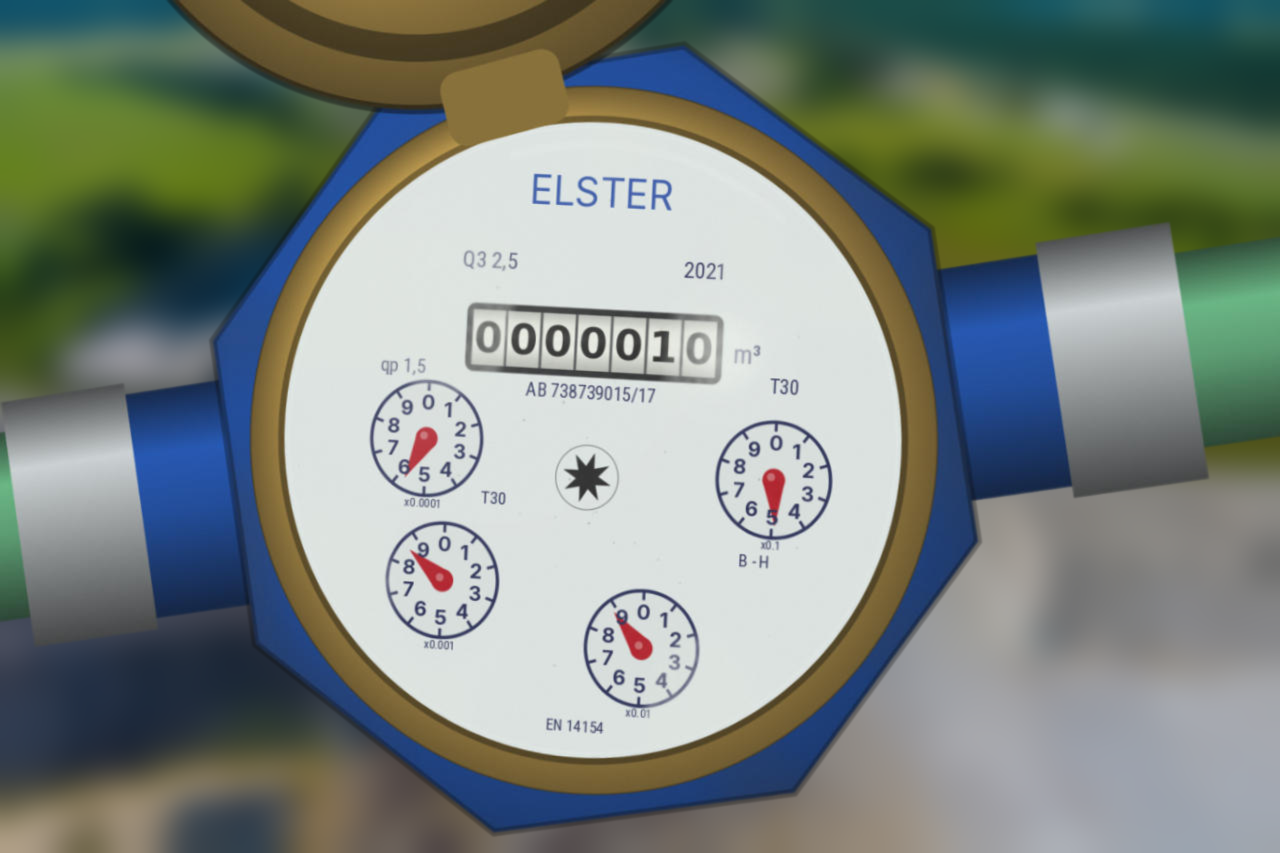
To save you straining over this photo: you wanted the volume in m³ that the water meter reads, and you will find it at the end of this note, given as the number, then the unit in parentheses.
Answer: 10.4885 (m³)
